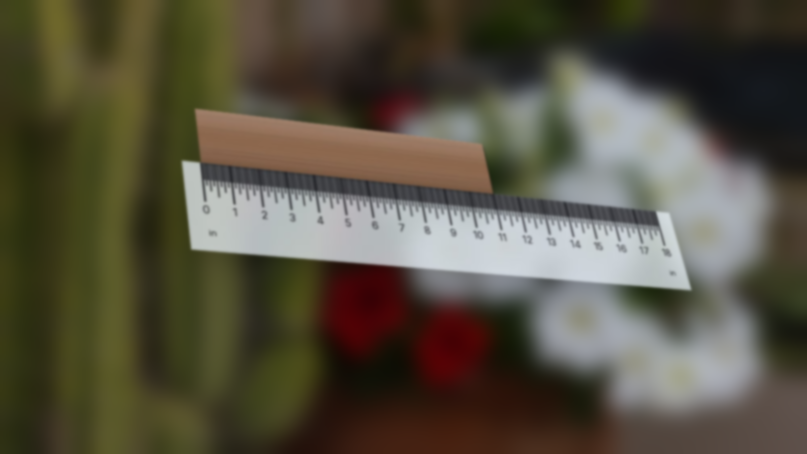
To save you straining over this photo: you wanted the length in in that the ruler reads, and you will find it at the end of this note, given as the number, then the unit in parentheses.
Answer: 11 (in)
